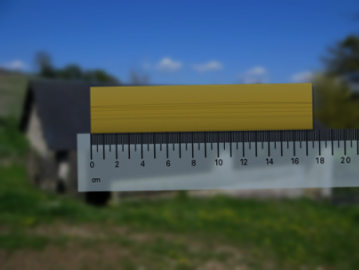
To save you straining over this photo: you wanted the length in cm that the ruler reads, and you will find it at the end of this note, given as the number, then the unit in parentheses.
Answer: 17.5 (cm)
